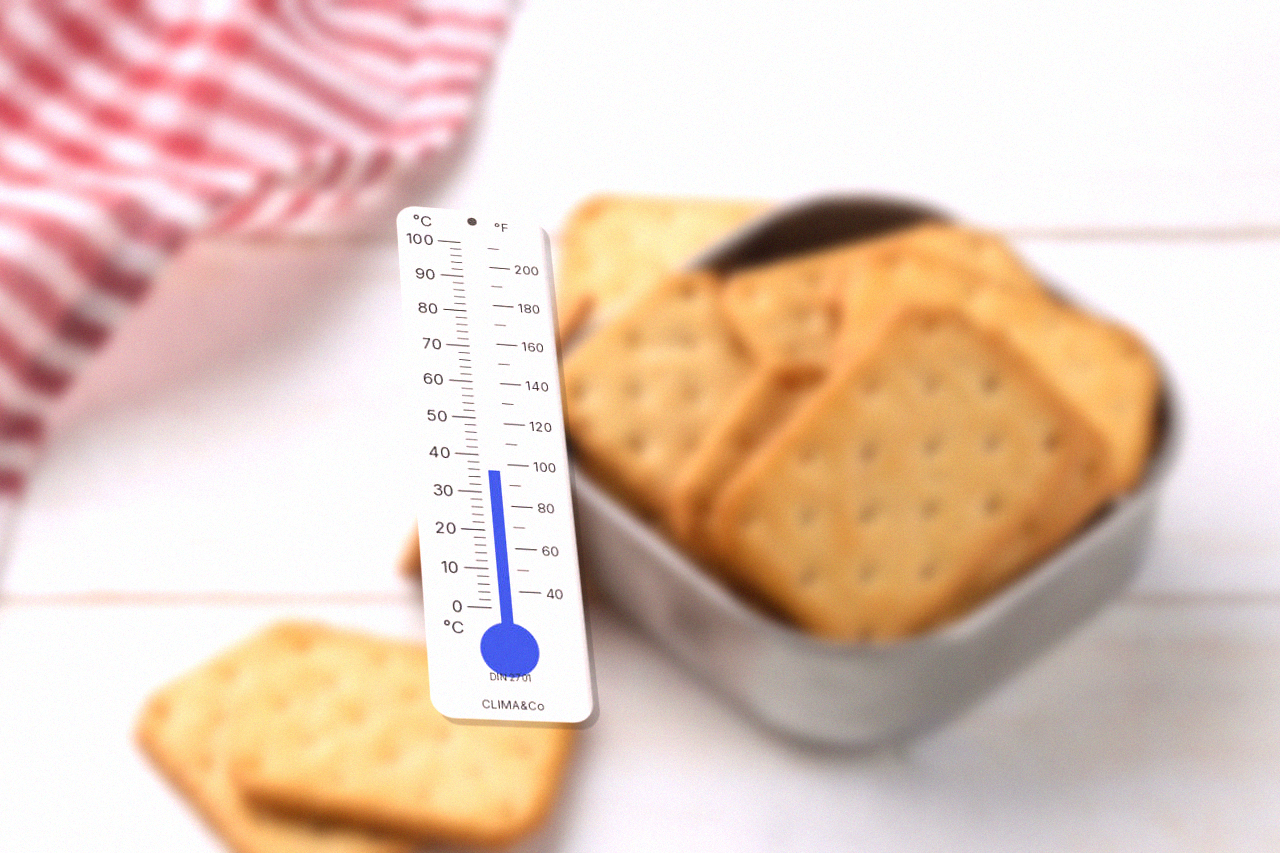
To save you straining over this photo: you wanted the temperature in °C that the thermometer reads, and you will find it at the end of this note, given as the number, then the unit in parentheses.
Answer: 36 (°C)
